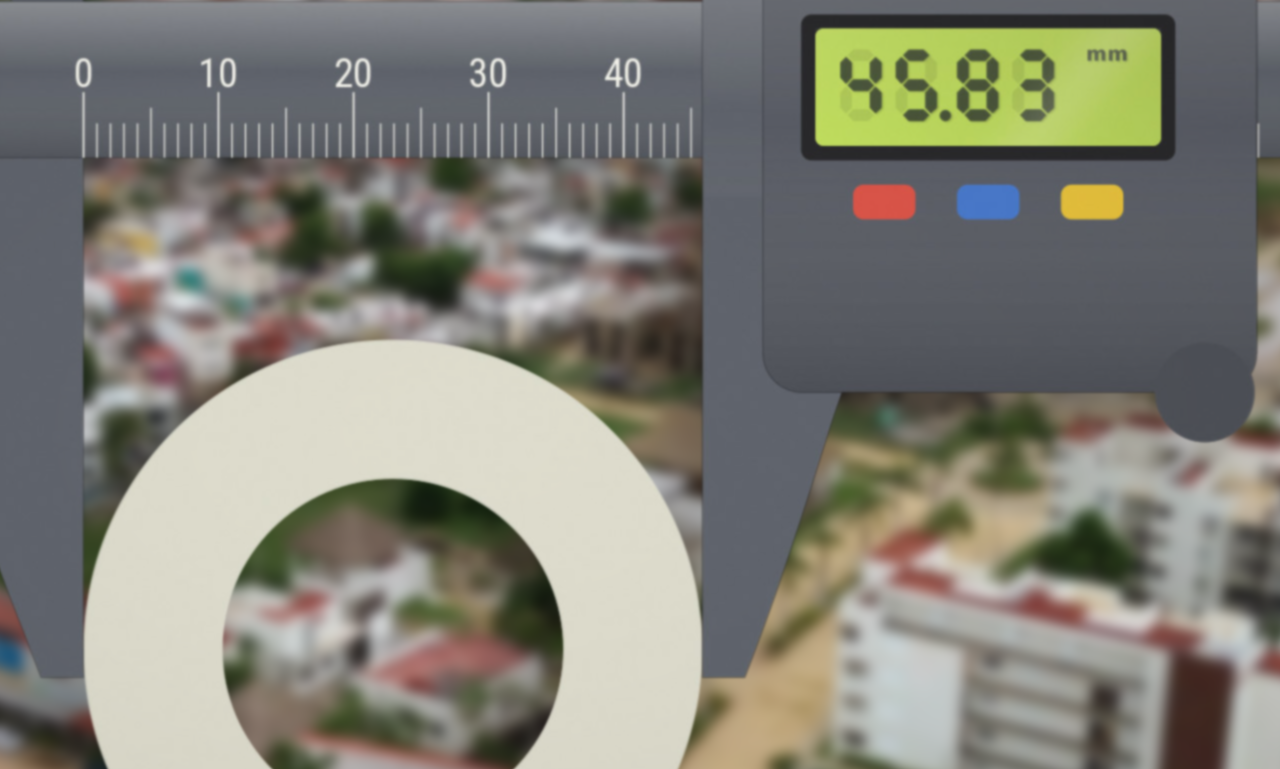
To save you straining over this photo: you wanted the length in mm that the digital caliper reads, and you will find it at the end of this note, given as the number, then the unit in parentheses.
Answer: 45.83 (mm)
